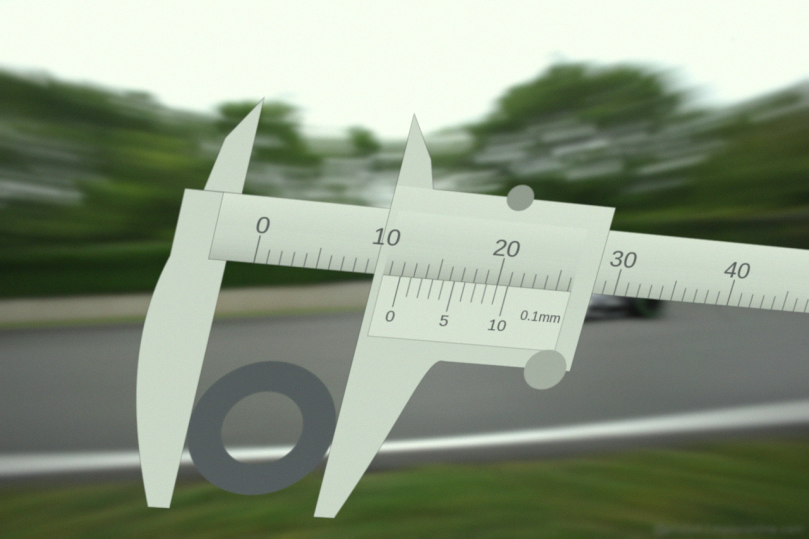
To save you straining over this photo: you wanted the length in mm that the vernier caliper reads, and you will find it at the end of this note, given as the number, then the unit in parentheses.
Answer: 11.9 (mm)
